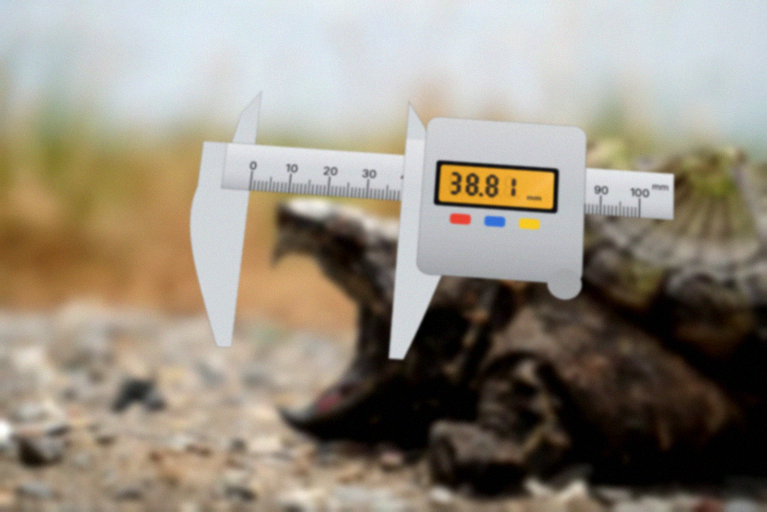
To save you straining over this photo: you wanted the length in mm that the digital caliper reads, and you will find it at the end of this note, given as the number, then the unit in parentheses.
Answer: 38.81 (mm)
